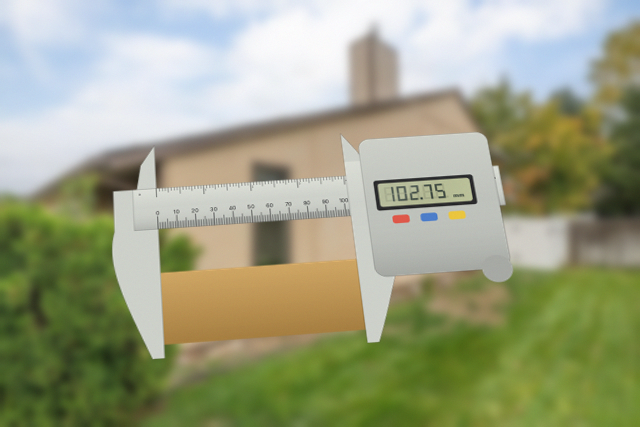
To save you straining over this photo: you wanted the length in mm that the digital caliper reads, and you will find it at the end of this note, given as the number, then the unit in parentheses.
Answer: 102.75 (mm)
